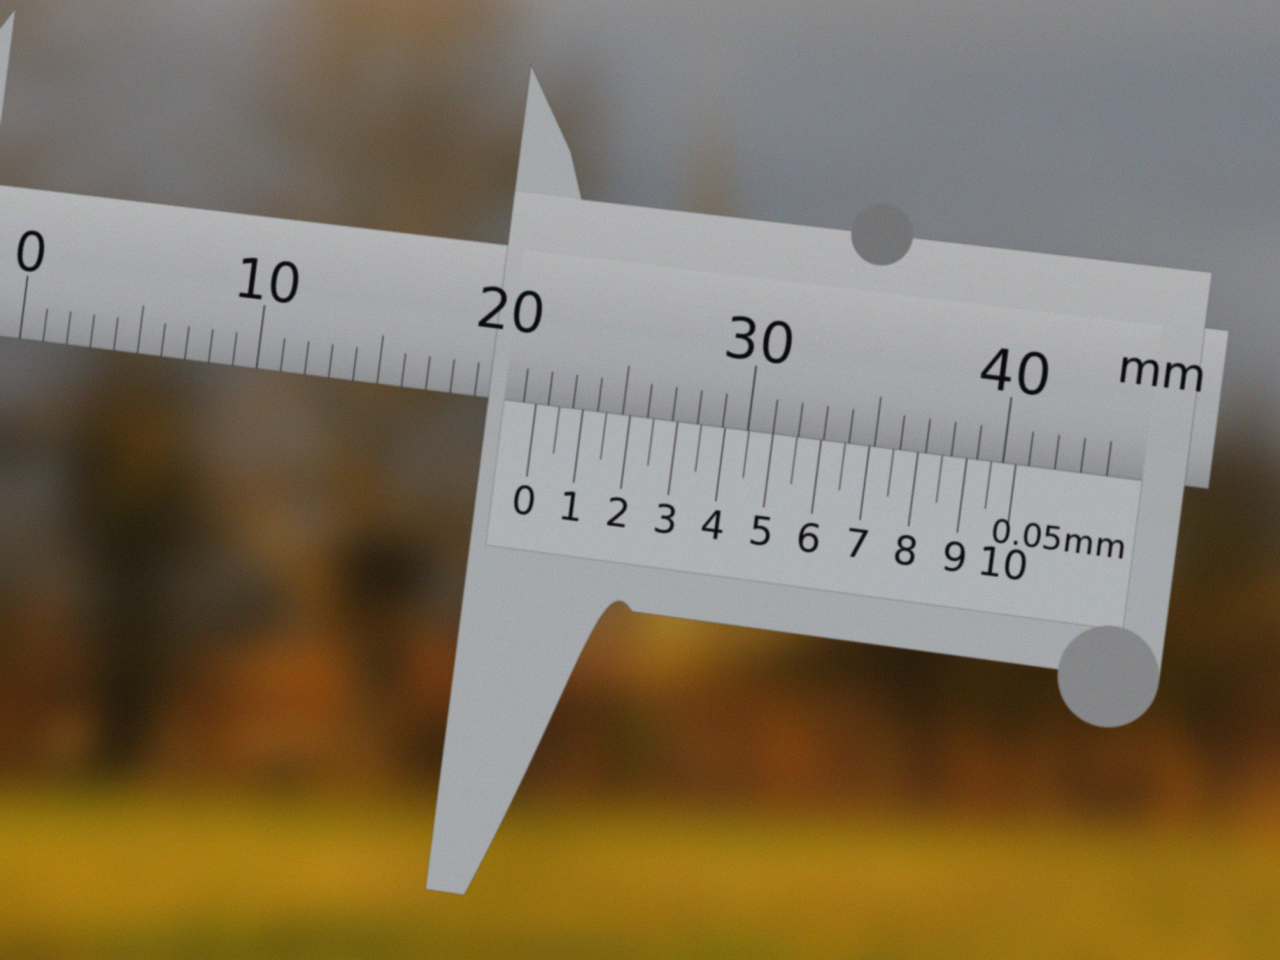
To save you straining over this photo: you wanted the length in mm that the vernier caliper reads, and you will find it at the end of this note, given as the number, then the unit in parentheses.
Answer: 21.5 (mm)
